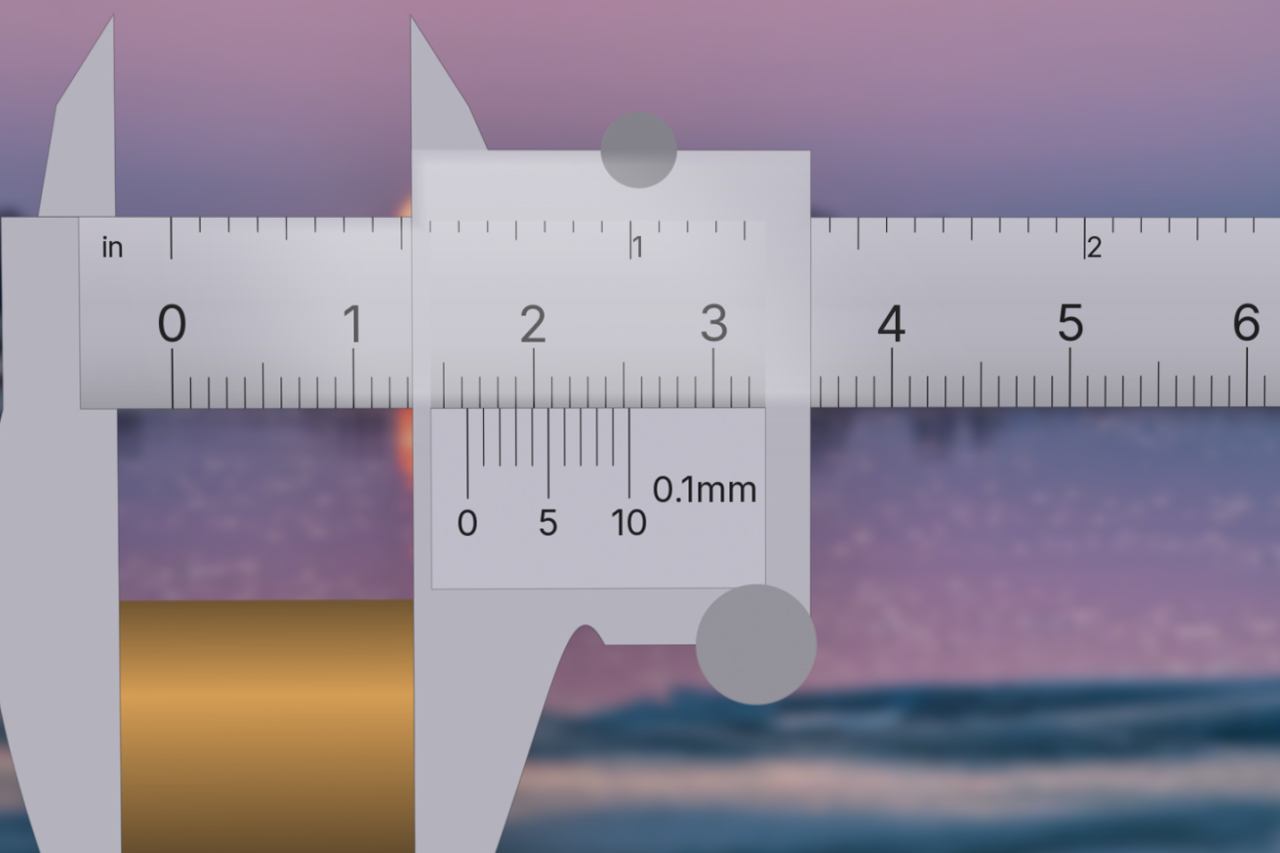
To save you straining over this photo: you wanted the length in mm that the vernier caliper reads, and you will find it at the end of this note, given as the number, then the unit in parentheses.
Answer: 16.3 (mm)
